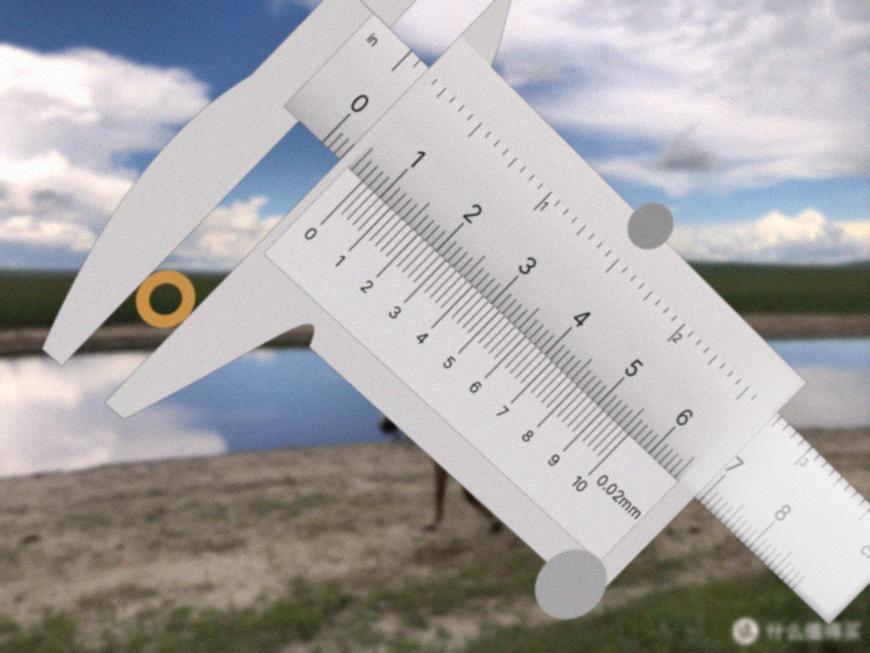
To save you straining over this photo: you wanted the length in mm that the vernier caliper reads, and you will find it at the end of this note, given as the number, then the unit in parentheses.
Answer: 7.0 (mm)
